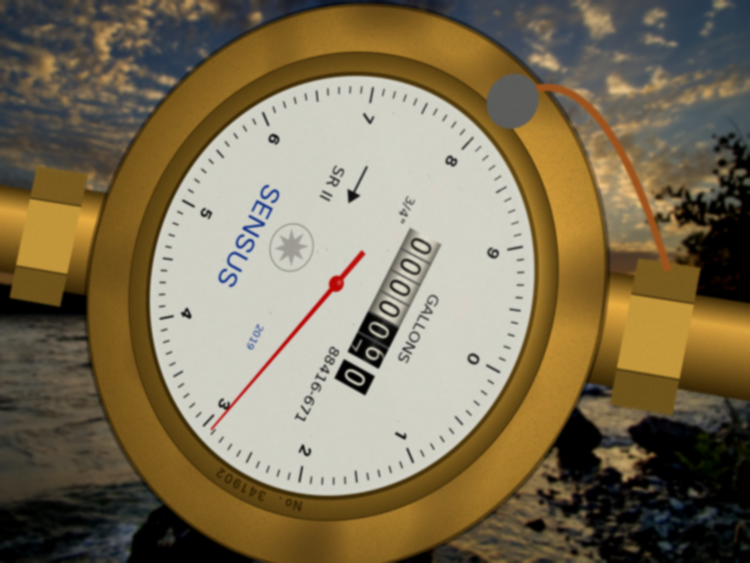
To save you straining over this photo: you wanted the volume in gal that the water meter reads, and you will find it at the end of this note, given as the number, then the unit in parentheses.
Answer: 62.9 (gal)
